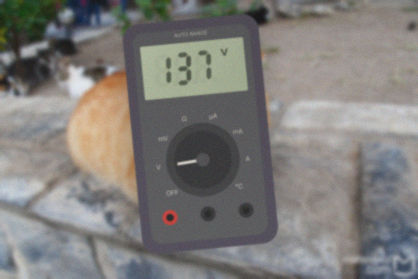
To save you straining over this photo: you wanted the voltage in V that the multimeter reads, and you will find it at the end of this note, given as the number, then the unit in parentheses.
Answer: 137 (V)
